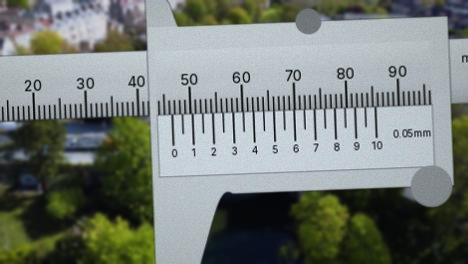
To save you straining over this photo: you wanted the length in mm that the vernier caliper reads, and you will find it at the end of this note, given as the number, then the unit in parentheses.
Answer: 46.5 (mm)
